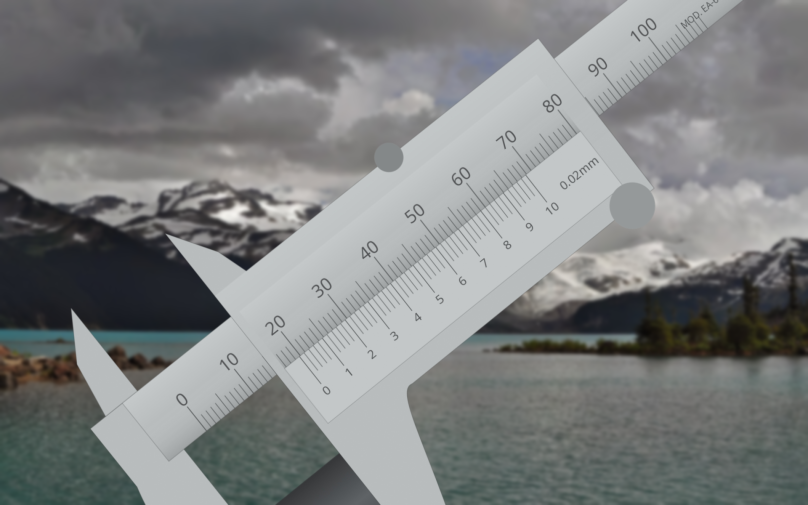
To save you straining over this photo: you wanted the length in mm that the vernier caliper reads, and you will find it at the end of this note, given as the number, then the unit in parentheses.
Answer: 19.8 (mm)
